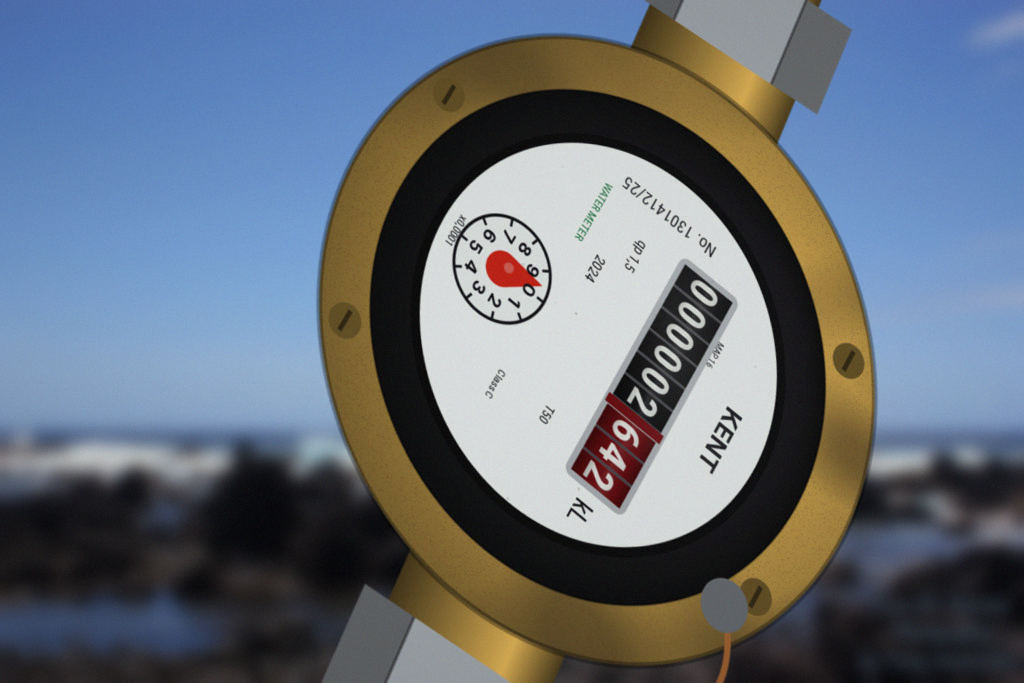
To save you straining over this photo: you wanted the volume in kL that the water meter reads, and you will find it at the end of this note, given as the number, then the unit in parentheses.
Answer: 2.6419 (kL)
